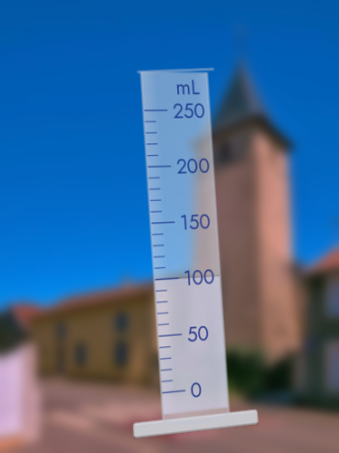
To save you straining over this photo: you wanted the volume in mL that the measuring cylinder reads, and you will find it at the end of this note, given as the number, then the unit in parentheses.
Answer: 100 (mL)
